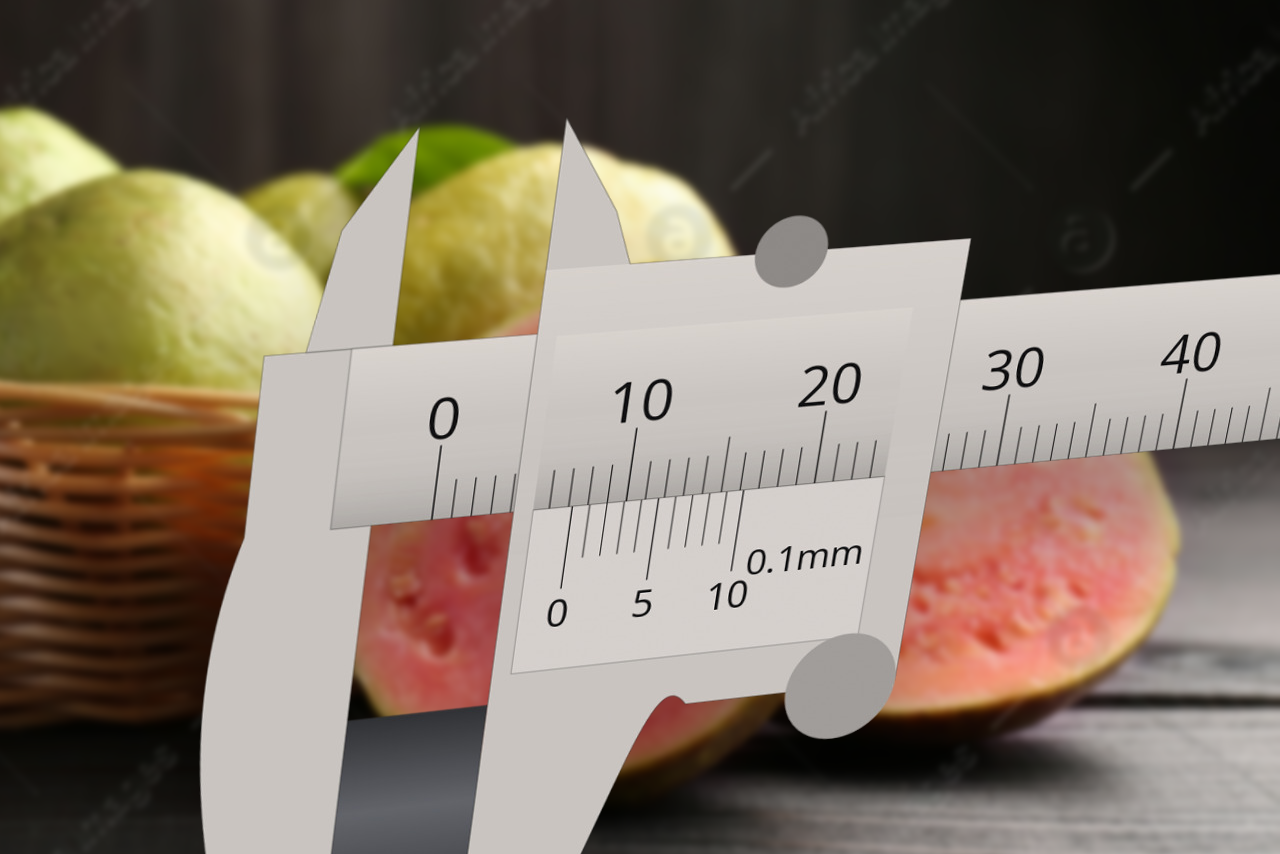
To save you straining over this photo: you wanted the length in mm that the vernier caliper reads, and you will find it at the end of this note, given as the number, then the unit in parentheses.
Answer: 7.2 (mm)
